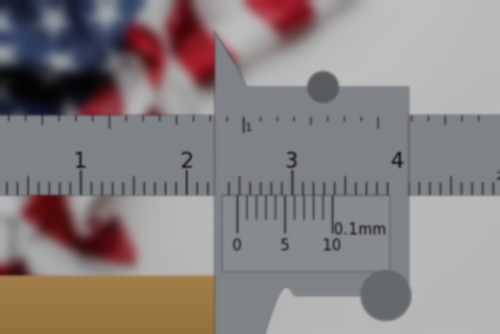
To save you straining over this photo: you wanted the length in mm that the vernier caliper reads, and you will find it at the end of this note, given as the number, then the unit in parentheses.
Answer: 24.8 (mm)
